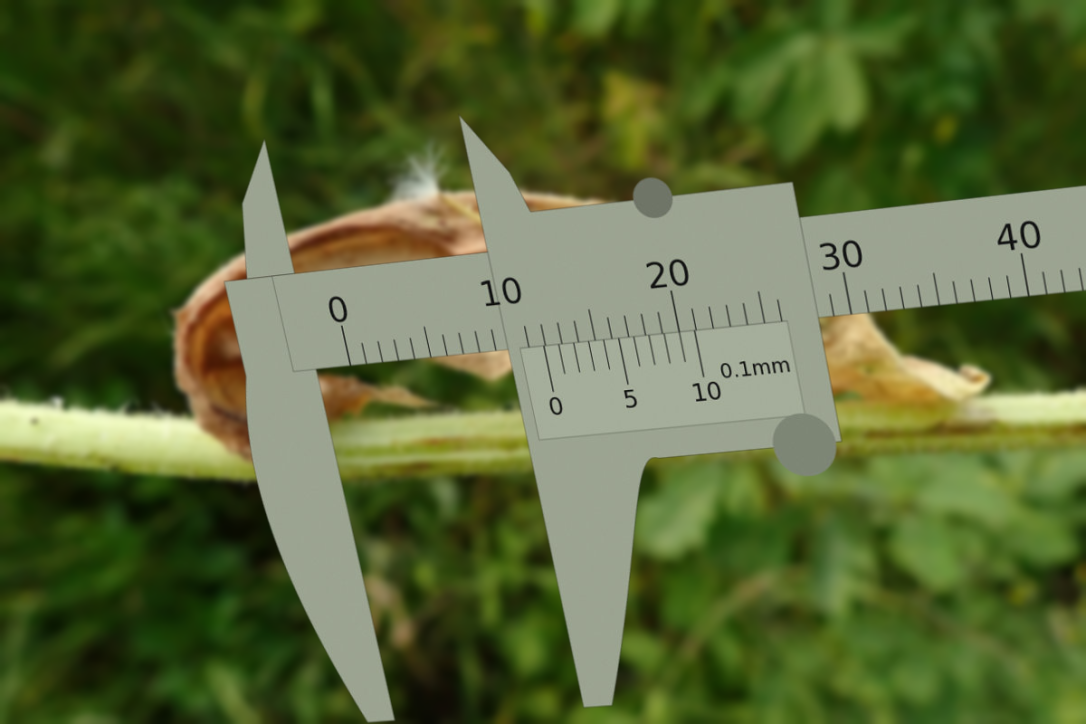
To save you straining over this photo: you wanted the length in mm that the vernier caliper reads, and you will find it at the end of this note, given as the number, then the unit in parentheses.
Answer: 11.9 (mm)
